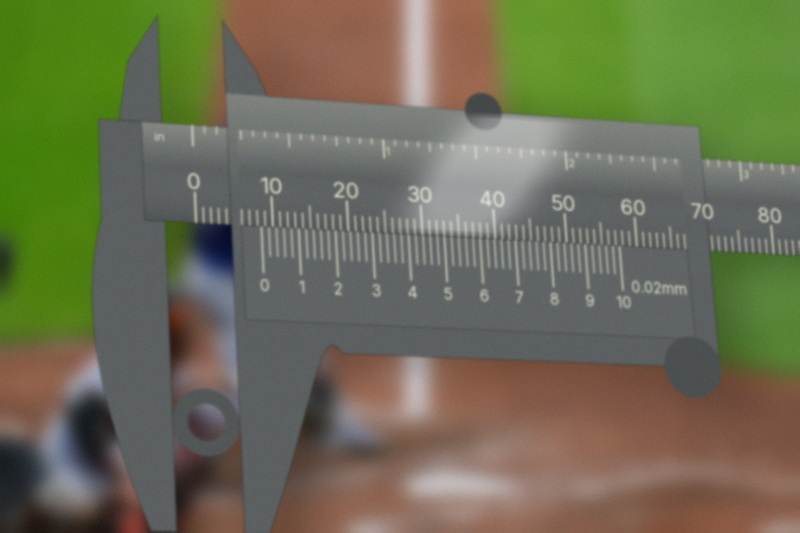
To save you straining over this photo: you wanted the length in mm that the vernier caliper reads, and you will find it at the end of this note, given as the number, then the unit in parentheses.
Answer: 8.5 (mm)
